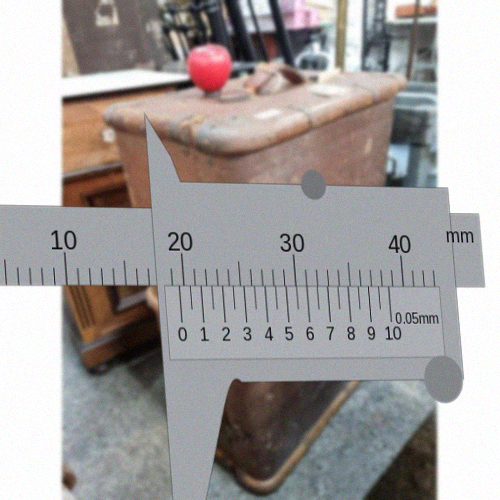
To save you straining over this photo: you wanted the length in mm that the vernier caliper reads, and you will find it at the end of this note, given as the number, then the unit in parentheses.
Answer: 19.6 (mm)
